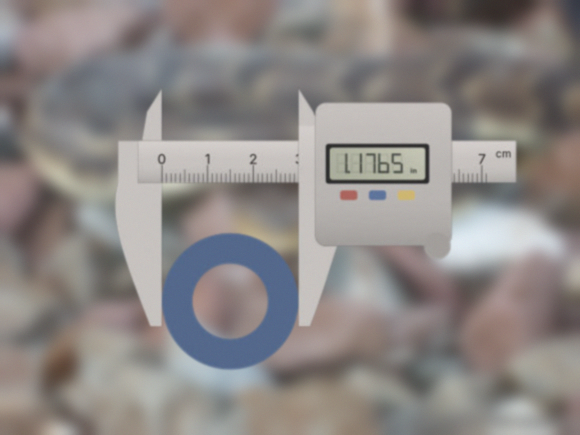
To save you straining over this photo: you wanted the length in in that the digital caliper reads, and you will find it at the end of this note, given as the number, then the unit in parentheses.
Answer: 1.1765 (in)
